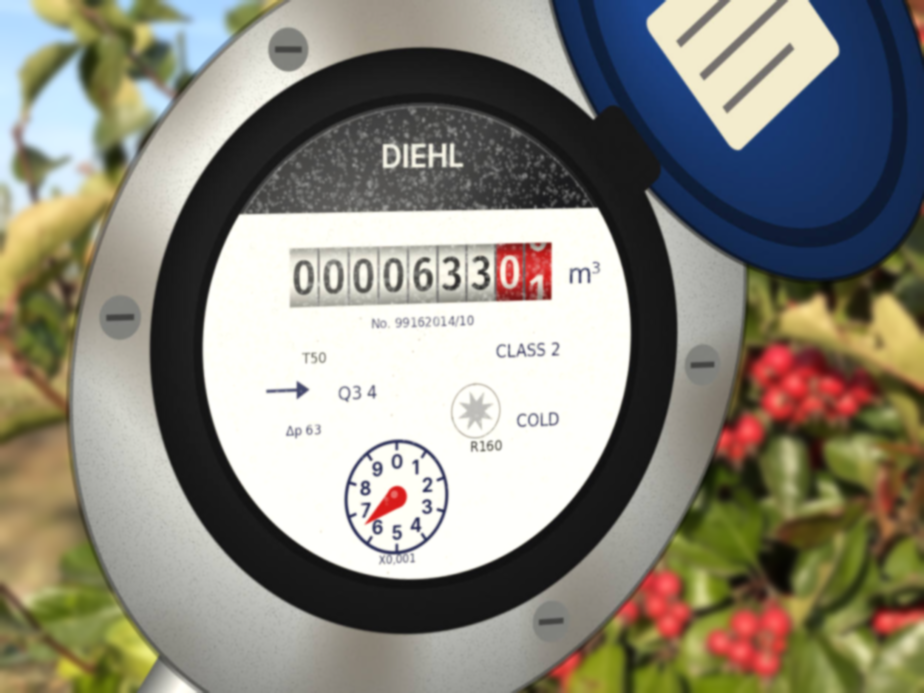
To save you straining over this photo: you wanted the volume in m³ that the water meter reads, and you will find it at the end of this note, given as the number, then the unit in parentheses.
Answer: 633.006 (m³)
